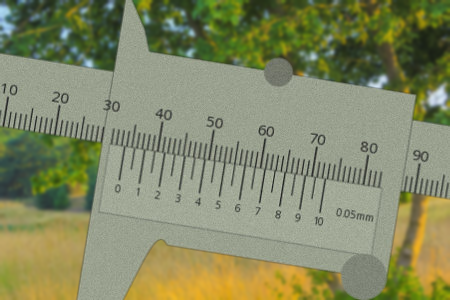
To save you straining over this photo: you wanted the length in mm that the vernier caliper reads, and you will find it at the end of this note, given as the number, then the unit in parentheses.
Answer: 33.6 (mm)
